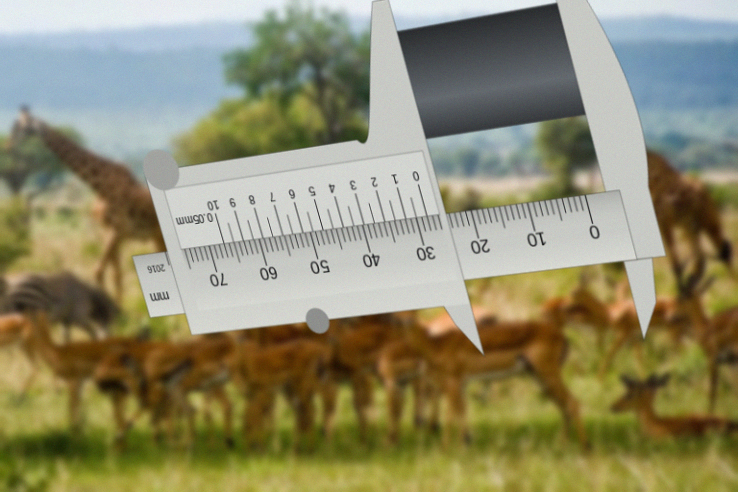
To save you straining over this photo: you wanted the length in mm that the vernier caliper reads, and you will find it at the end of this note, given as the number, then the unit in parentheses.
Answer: 28.0 (mm)
